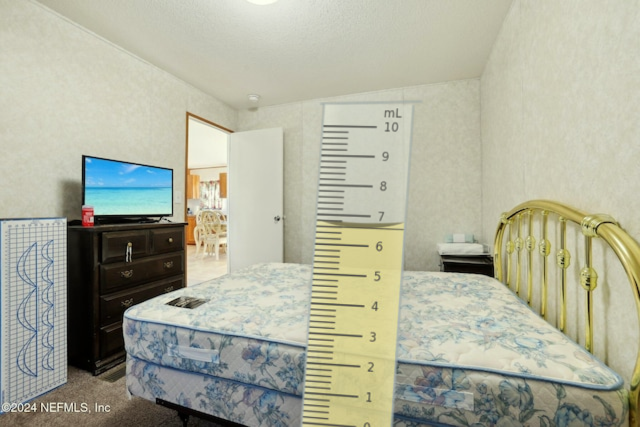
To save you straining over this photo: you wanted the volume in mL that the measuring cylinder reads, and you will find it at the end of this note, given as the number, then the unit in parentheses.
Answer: 6.6 (mL)
